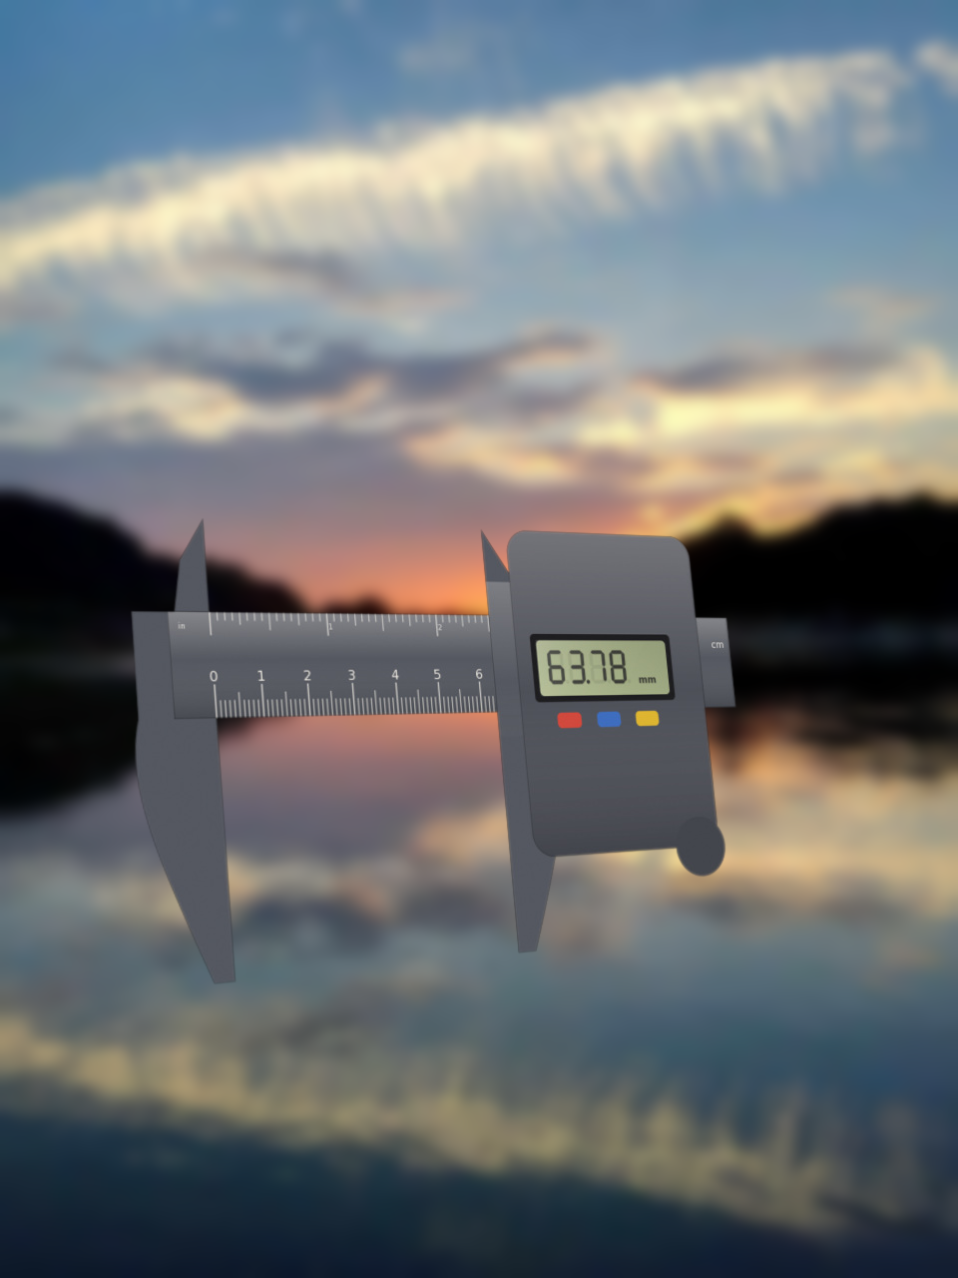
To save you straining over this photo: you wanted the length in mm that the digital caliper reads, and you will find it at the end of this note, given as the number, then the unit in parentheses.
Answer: 63.78 (mm)
